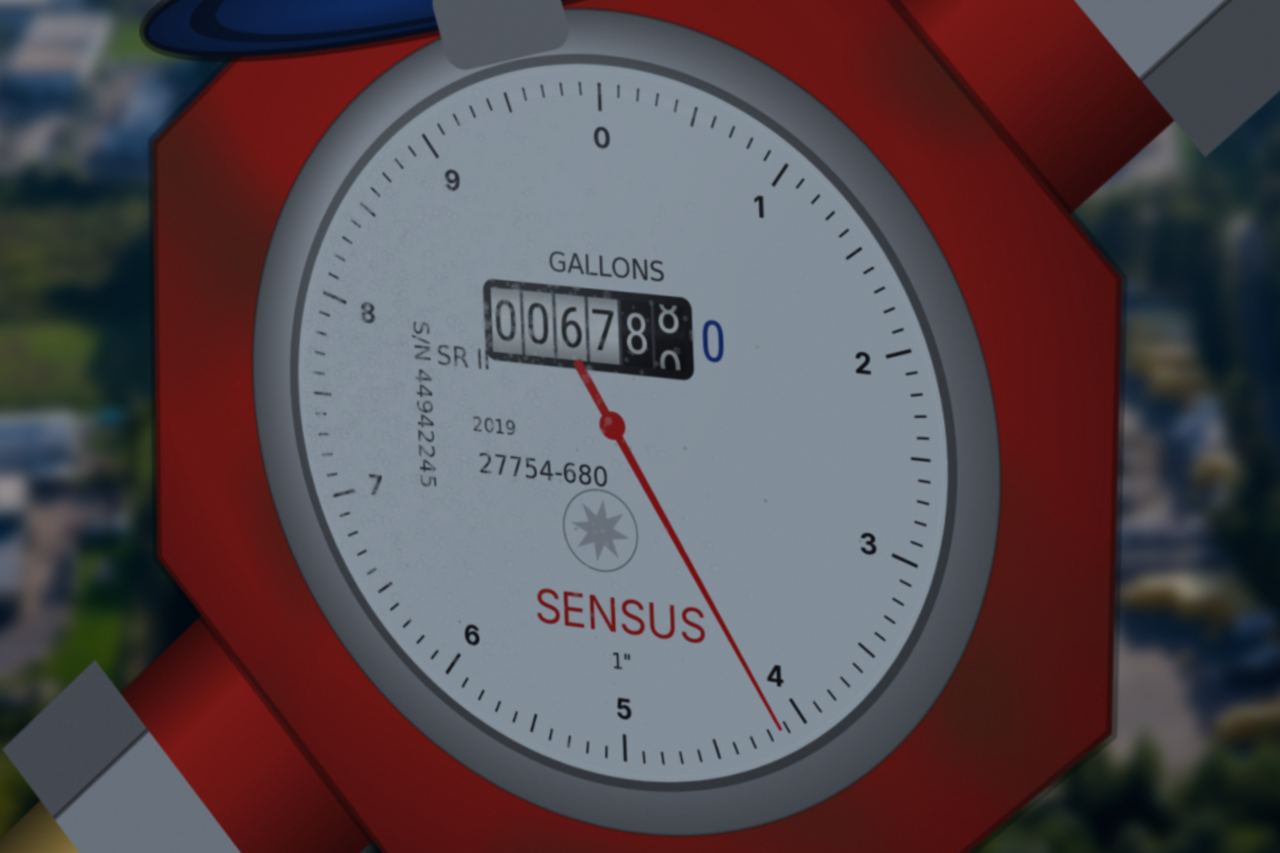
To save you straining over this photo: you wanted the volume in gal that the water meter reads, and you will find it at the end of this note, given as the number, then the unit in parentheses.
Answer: 67884.1 (gal)
